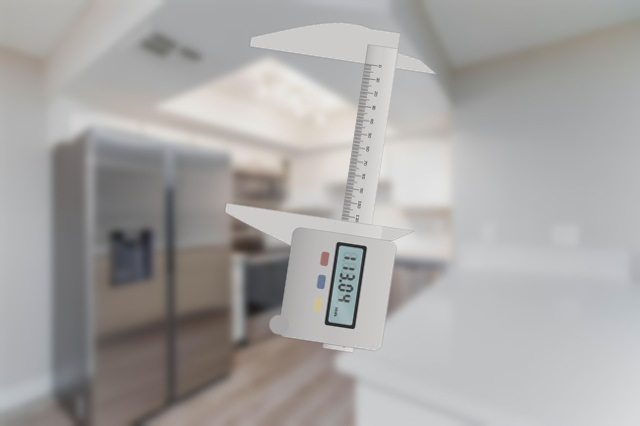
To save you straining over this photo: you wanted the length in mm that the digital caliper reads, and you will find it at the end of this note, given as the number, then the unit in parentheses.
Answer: 113.04 (mm)
